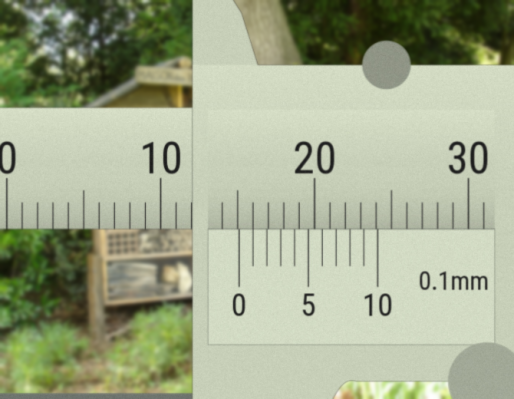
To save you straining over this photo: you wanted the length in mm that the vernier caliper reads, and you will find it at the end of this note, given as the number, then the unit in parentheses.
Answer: 15.1 (mm)
